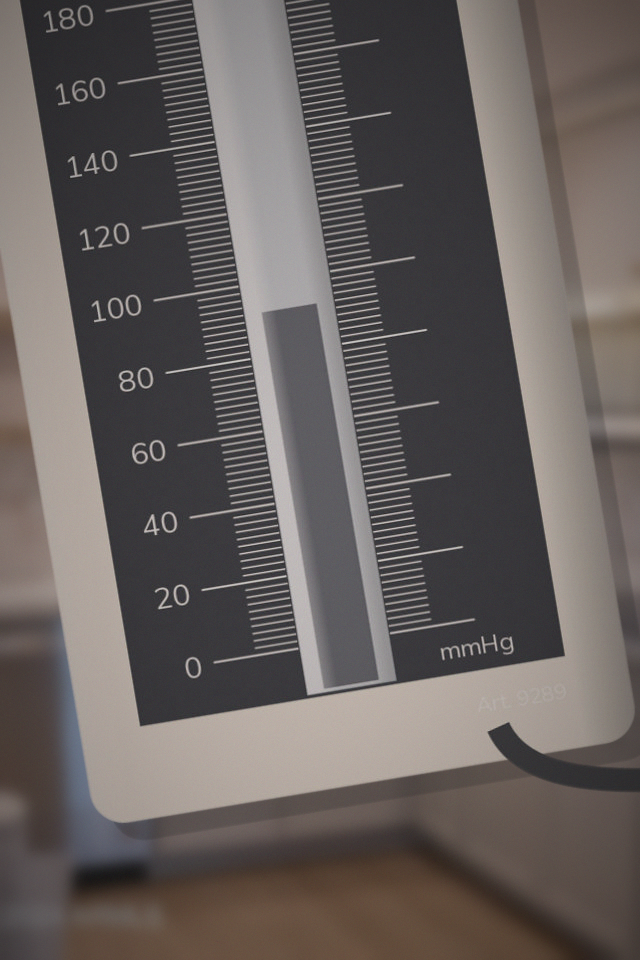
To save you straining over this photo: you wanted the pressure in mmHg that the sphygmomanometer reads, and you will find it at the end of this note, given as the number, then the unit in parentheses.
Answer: 92 (mmHg)
